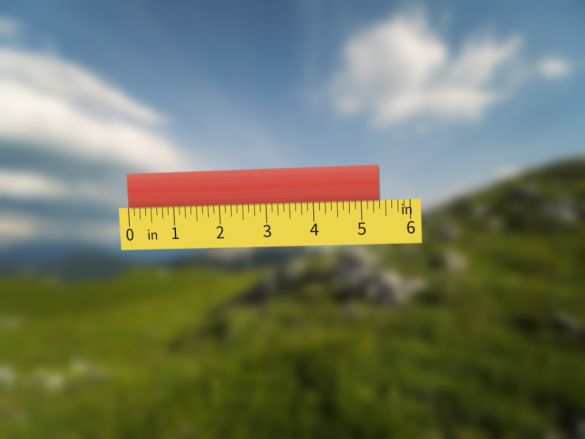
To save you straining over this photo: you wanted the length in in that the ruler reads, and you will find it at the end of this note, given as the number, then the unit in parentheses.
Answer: 5.375 (in)
